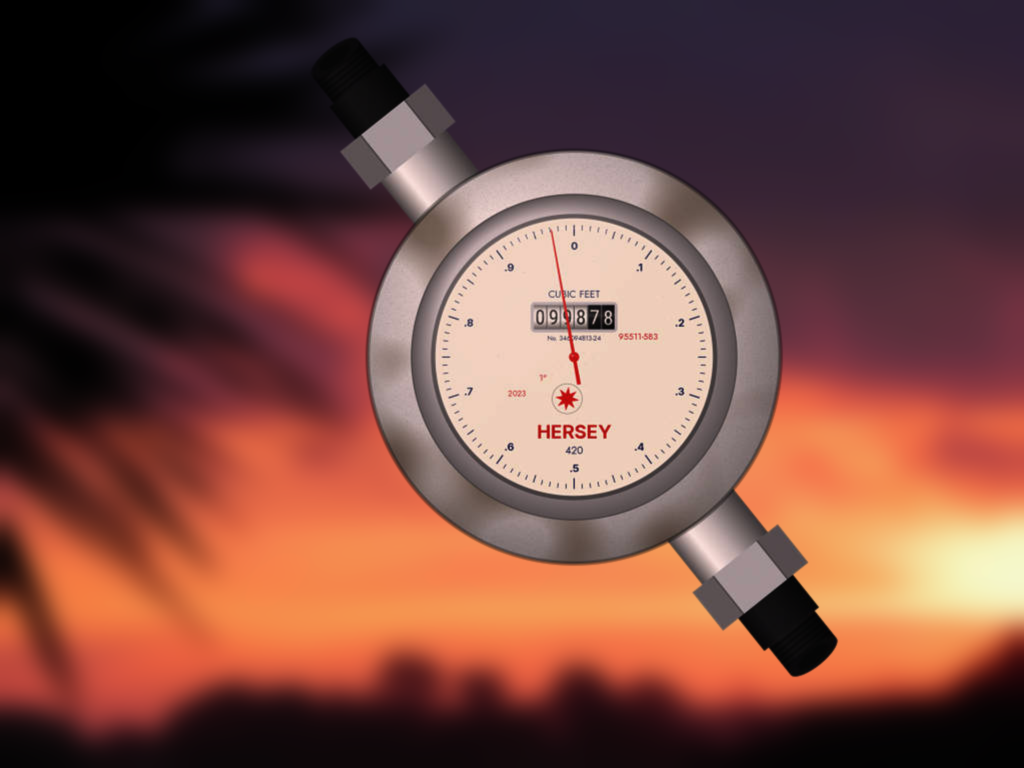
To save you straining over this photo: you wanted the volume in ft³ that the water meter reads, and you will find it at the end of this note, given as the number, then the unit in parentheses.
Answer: 99877.97 (ft³)
